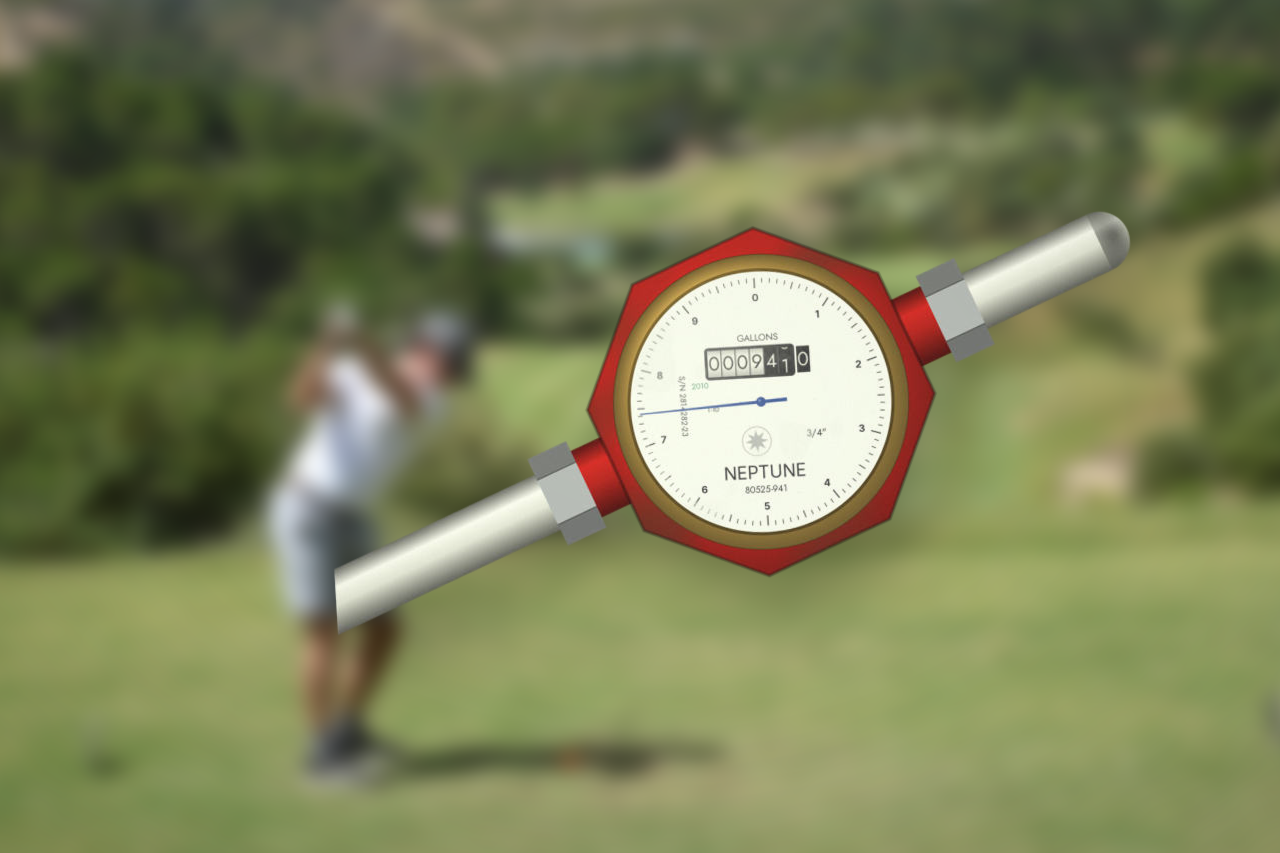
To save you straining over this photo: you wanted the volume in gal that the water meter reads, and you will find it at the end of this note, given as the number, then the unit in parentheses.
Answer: 9407.4 (gal)
